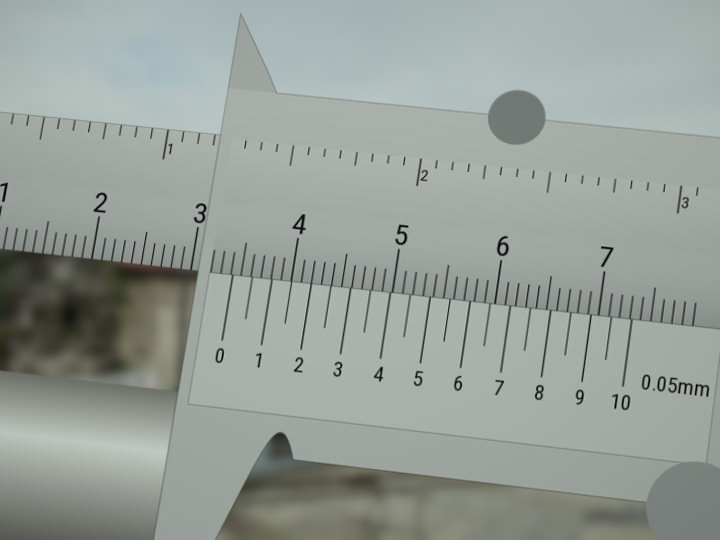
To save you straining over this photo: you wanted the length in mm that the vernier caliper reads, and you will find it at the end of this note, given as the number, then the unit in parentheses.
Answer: 34.2 (mm)
